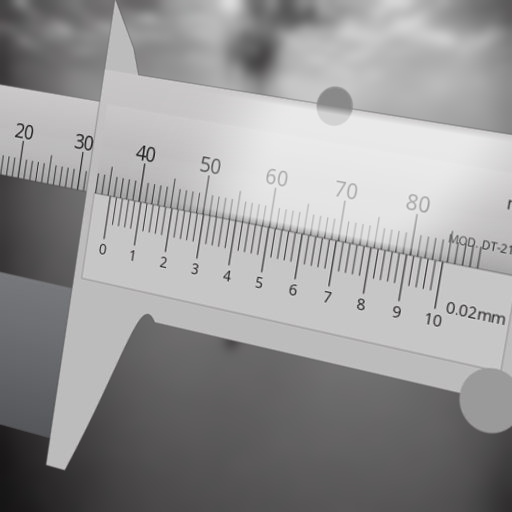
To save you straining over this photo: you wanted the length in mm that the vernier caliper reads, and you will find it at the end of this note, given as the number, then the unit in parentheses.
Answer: 35.4 (mm)
